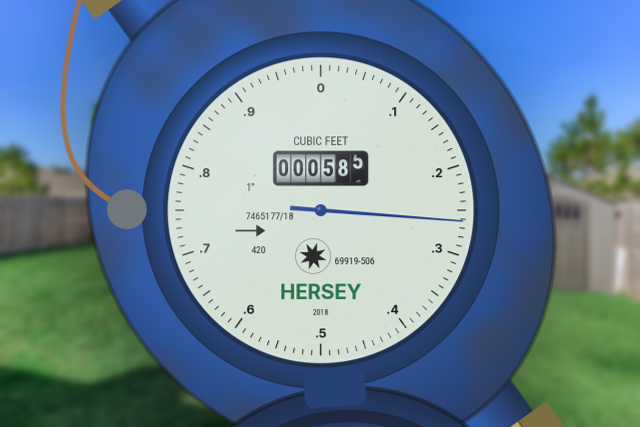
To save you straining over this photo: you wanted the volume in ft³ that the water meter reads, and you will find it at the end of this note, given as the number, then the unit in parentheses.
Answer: 585.26 (ft³)
